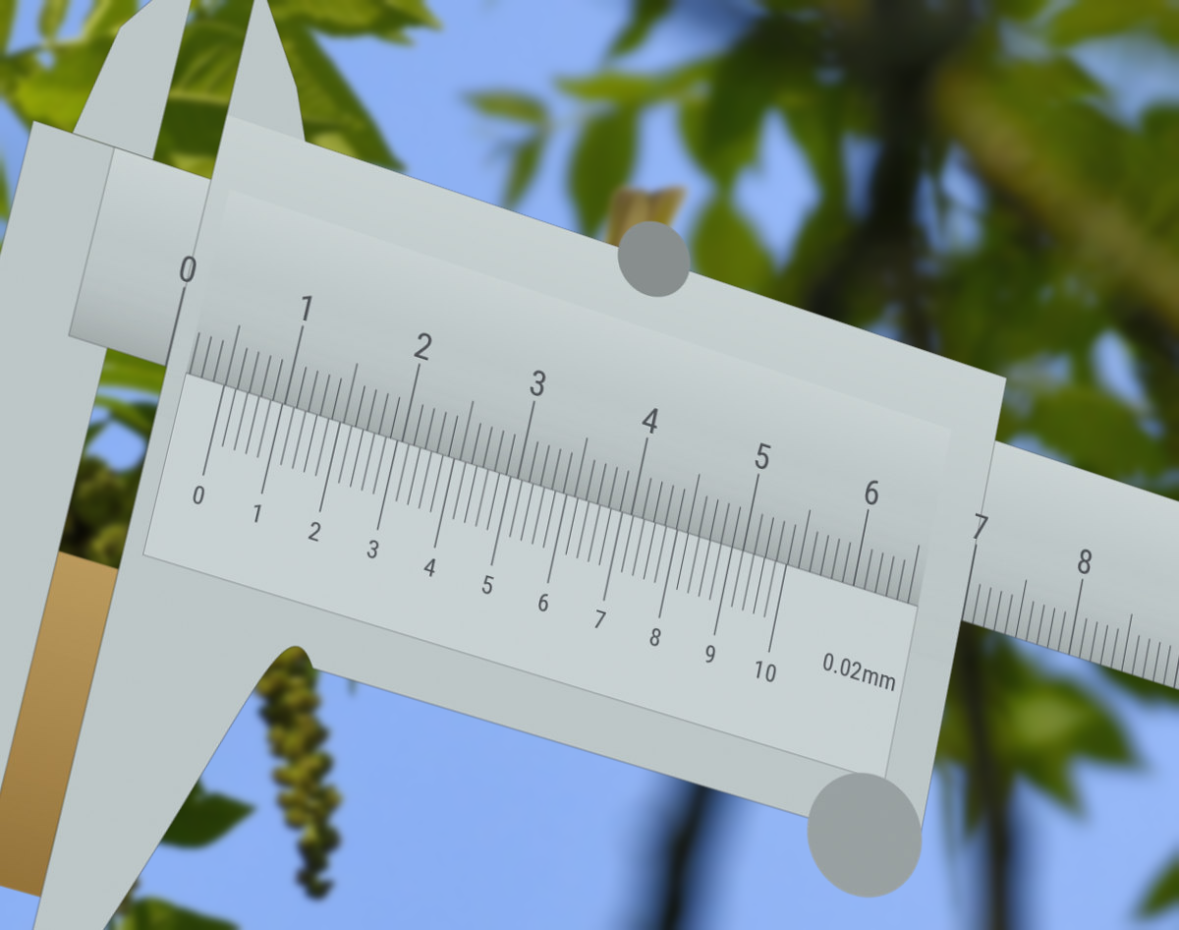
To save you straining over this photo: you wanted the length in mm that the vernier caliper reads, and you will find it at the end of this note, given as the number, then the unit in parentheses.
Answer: 4.9 (mm)
